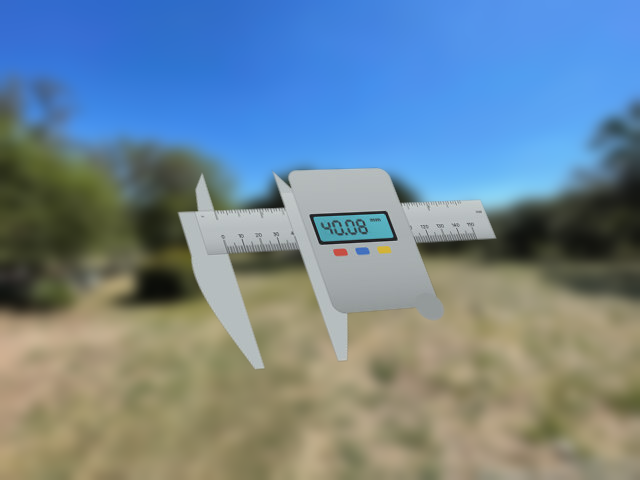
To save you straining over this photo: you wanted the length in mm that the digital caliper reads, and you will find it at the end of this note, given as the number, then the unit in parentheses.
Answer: 40.08 (mm)
